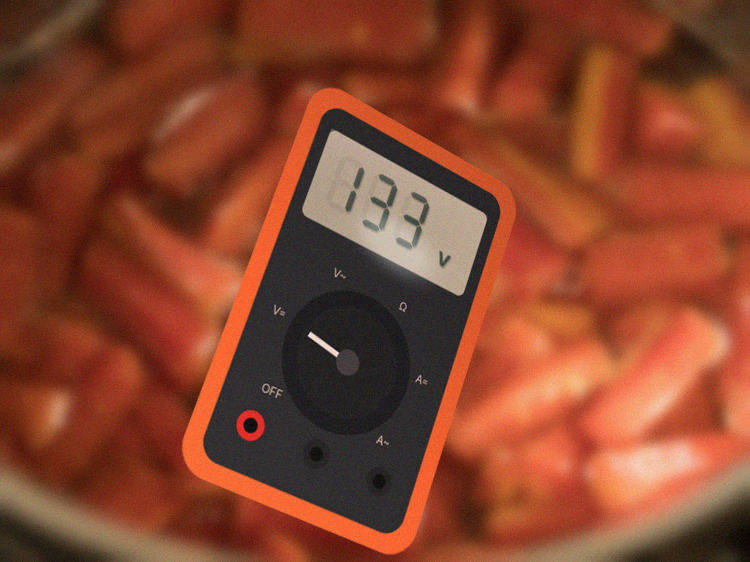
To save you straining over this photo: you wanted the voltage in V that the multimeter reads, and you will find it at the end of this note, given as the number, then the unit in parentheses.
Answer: 133 (V)
